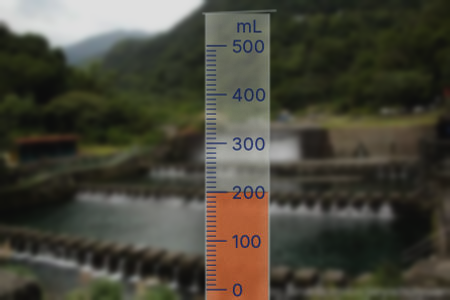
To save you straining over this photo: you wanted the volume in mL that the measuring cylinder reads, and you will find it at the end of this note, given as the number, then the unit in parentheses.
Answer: 200 (mL)
